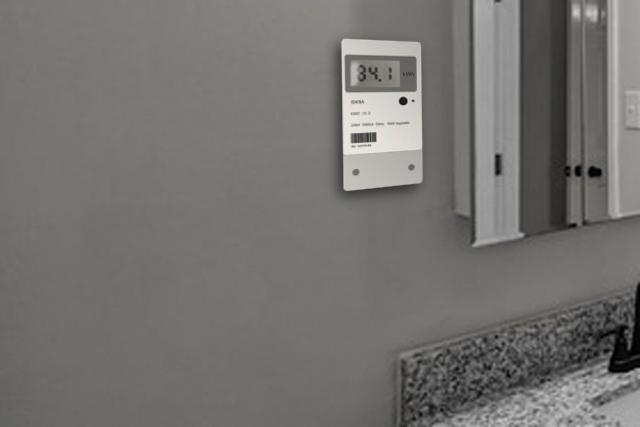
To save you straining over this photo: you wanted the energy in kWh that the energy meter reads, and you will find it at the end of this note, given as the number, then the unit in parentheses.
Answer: 84.1 (kWh)
